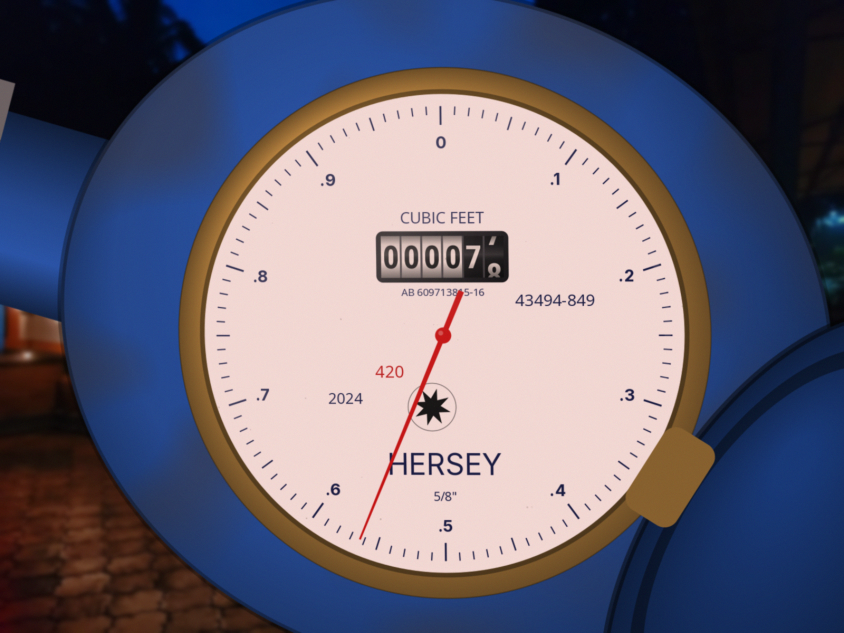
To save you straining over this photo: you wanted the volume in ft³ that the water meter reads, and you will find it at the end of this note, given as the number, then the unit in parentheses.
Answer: 77.56 (ft³)
